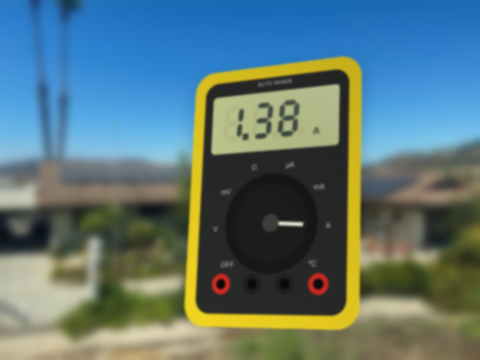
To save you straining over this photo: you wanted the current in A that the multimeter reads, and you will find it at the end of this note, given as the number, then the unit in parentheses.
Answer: 1.38 (A)
